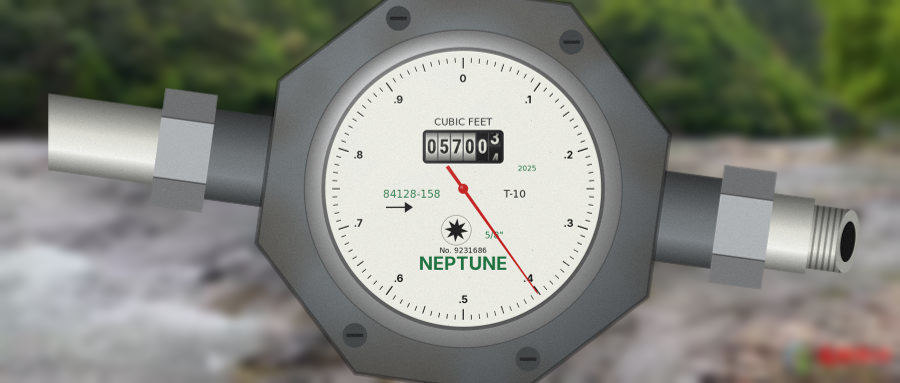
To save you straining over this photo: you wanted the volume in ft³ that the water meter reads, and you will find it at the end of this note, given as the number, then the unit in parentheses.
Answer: 57003.40 (ft³)
